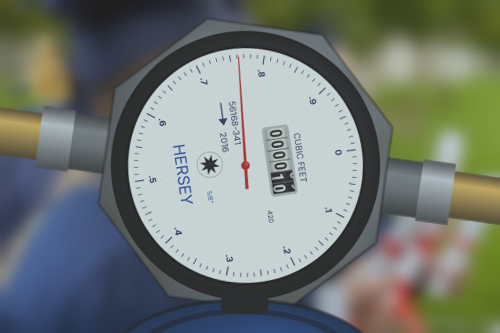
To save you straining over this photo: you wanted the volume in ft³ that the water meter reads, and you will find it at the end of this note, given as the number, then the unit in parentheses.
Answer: 9.76 (ft³)
